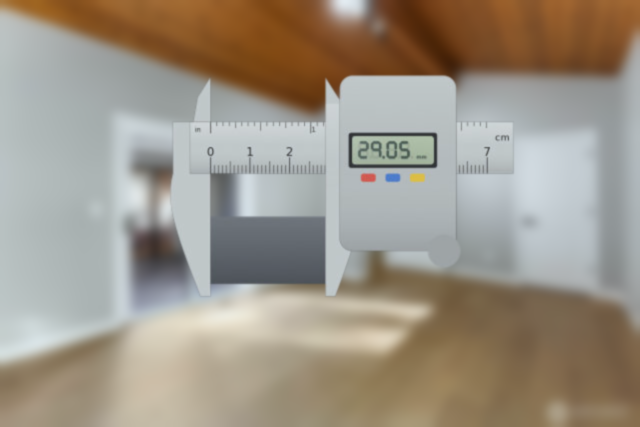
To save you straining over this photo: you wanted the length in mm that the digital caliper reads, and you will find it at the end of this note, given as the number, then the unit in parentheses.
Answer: 29.05 (mm)
